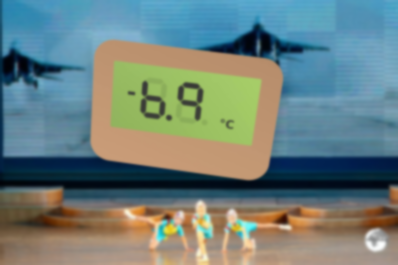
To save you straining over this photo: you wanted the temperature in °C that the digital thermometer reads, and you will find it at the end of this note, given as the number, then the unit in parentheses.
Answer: -6.9 (°C)
